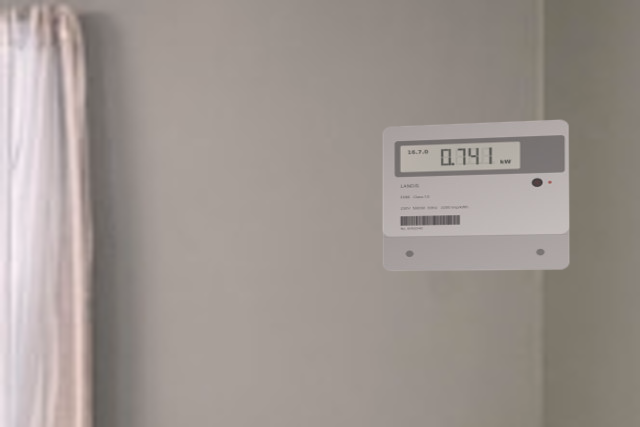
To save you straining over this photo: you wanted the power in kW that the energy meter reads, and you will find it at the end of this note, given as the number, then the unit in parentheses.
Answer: 0.741 (kW)
